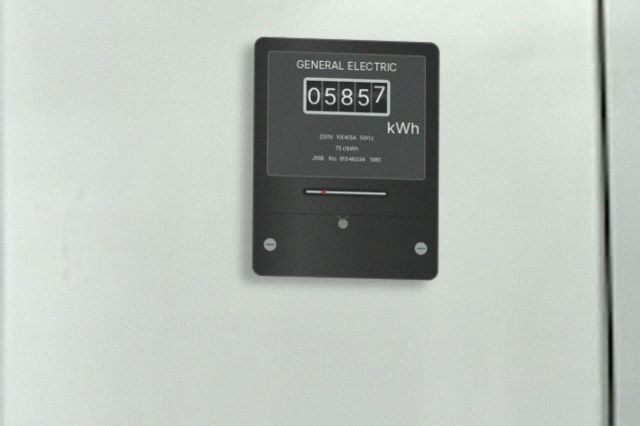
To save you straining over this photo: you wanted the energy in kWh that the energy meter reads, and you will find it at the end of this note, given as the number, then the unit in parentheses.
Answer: 5857 (kWh)
